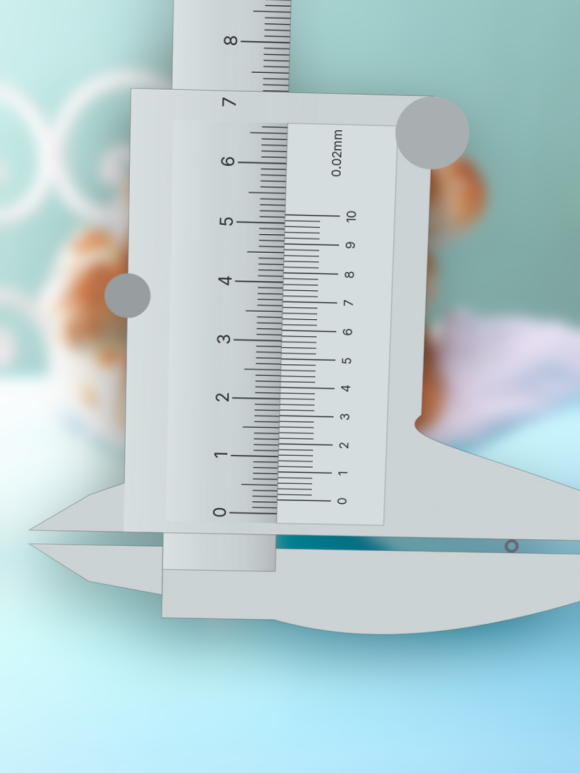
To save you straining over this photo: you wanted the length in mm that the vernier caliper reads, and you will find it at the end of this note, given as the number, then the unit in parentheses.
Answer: 2.4 (mm)
